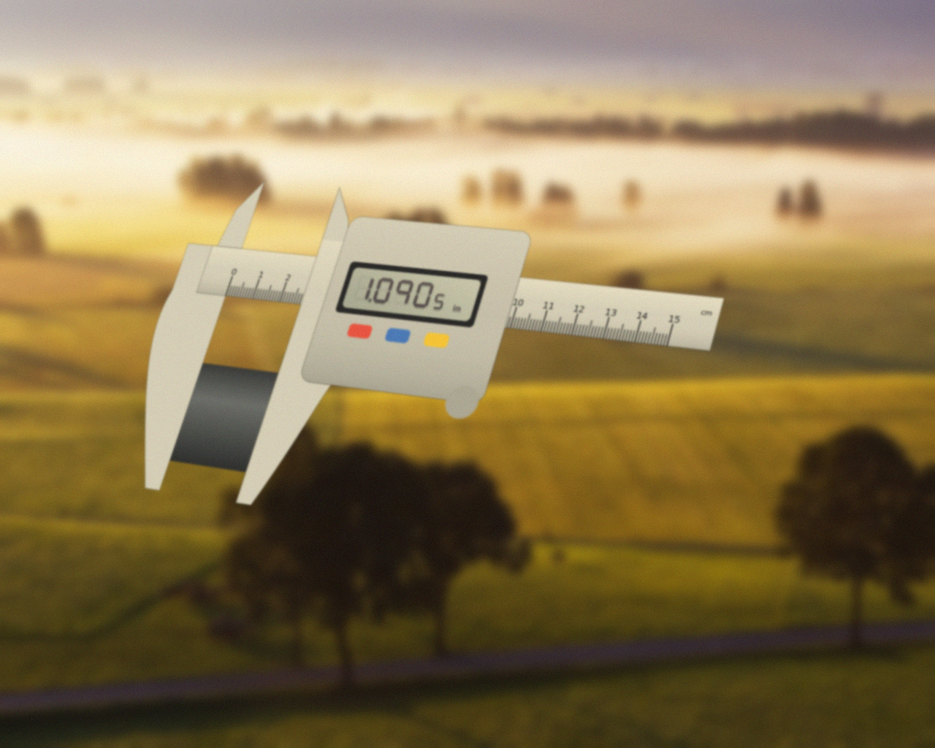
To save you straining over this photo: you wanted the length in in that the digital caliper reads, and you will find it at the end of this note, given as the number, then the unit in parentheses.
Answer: 1.0905 (in)
